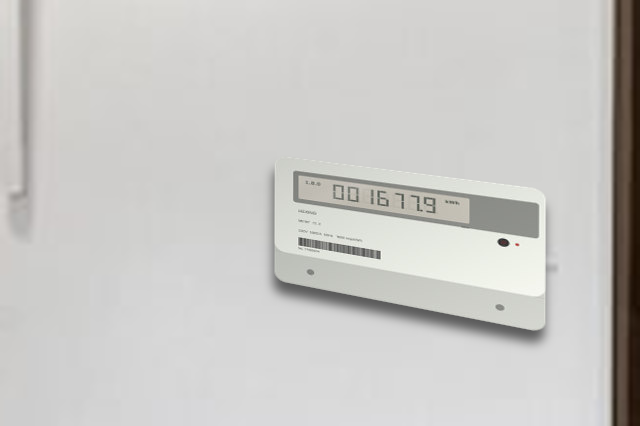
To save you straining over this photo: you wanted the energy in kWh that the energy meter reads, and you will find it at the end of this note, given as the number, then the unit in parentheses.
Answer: 1677.9 (kWh)
